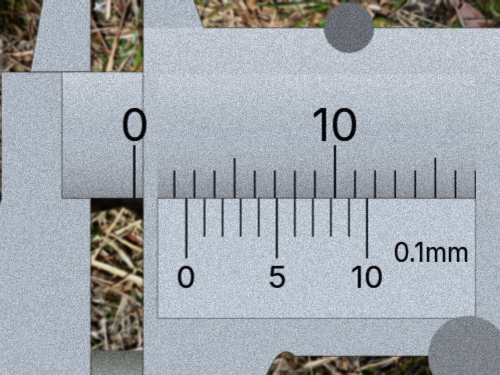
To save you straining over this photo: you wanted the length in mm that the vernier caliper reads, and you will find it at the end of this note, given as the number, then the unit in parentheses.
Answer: 2.6 (mm)
